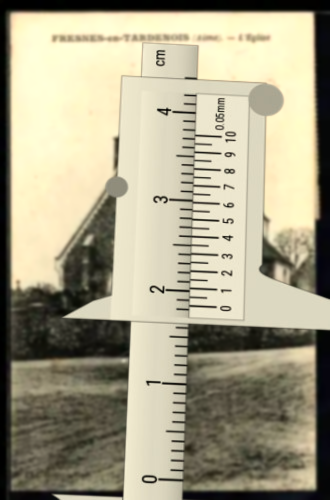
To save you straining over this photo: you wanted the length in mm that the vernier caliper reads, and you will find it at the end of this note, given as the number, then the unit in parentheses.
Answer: 18.4 (mm)
